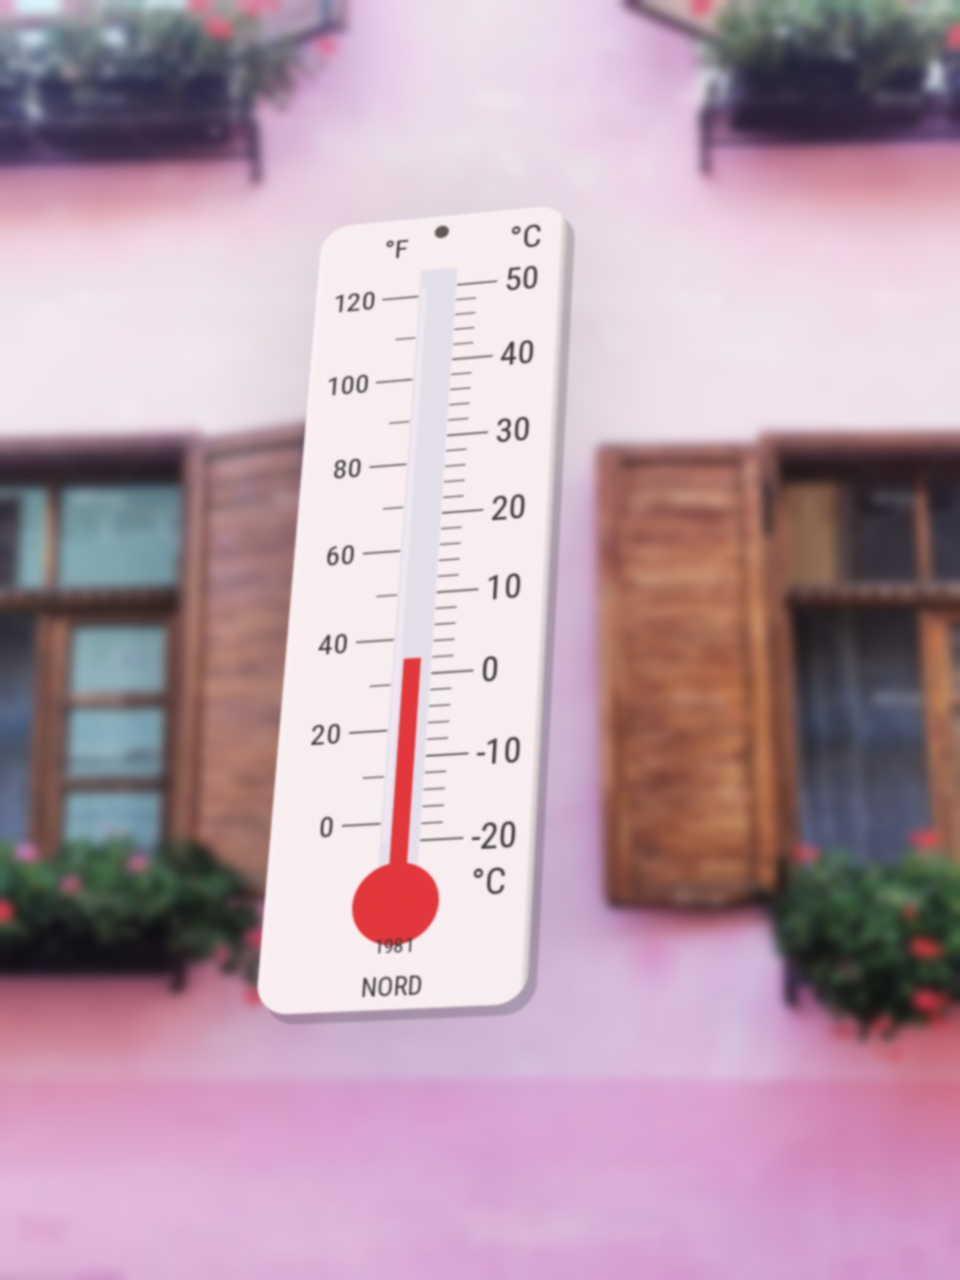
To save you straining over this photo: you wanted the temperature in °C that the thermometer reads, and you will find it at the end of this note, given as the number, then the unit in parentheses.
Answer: 2 (°C)
